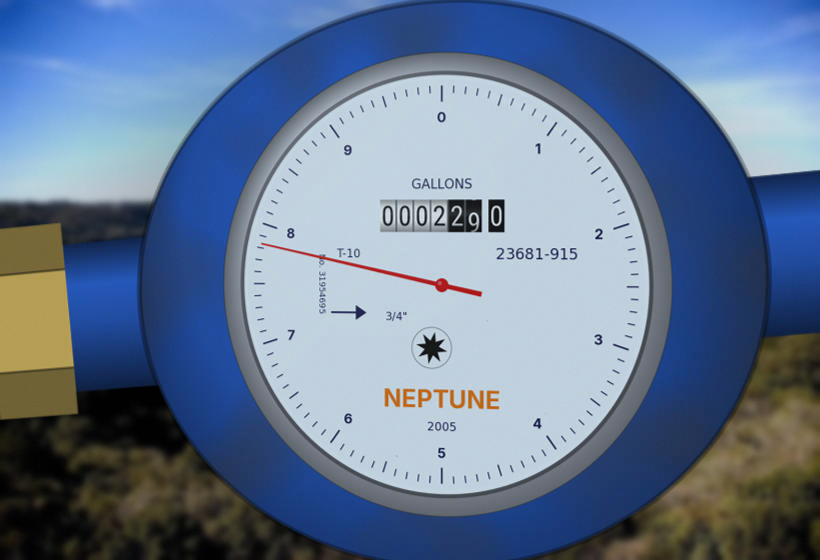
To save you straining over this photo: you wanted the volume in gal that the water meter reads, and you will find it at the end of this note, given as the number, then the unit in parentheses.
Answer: 2287.8 (gal)
